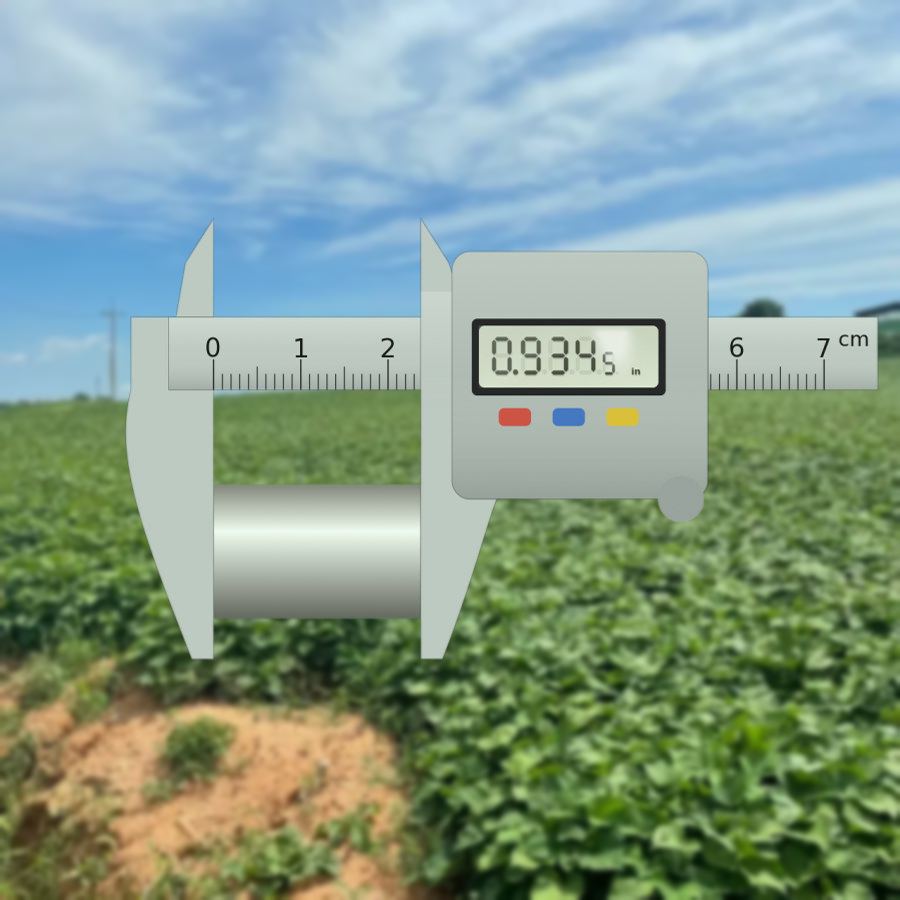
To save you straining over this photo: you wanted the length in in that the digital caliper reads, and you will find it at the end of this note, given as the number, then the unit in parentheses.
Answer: 0.9345 (in)
